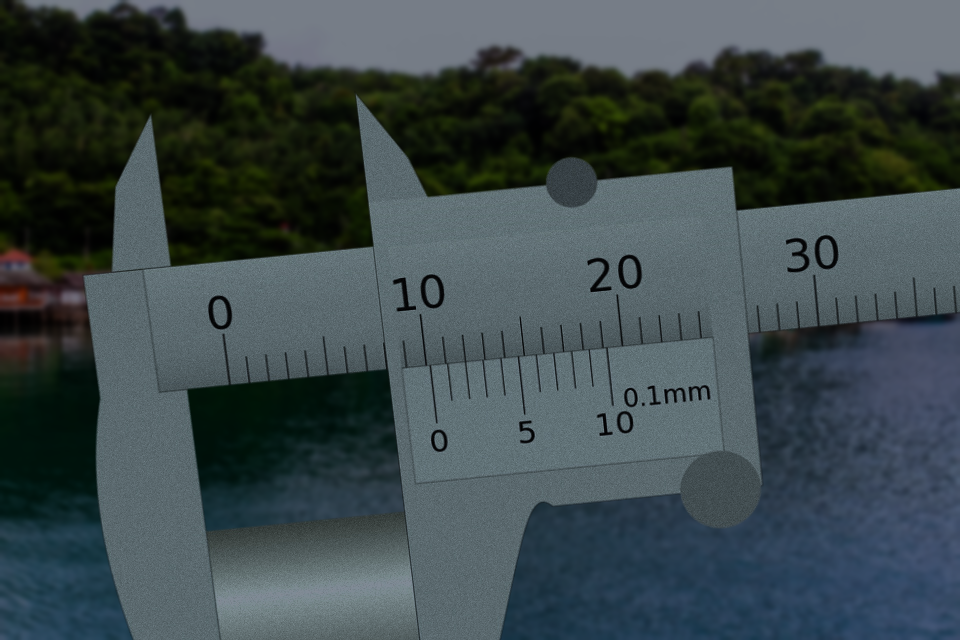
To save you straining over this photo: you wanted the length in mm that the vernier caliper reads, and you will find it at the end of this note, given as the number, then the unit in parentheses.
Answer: 10.2 (mm)
